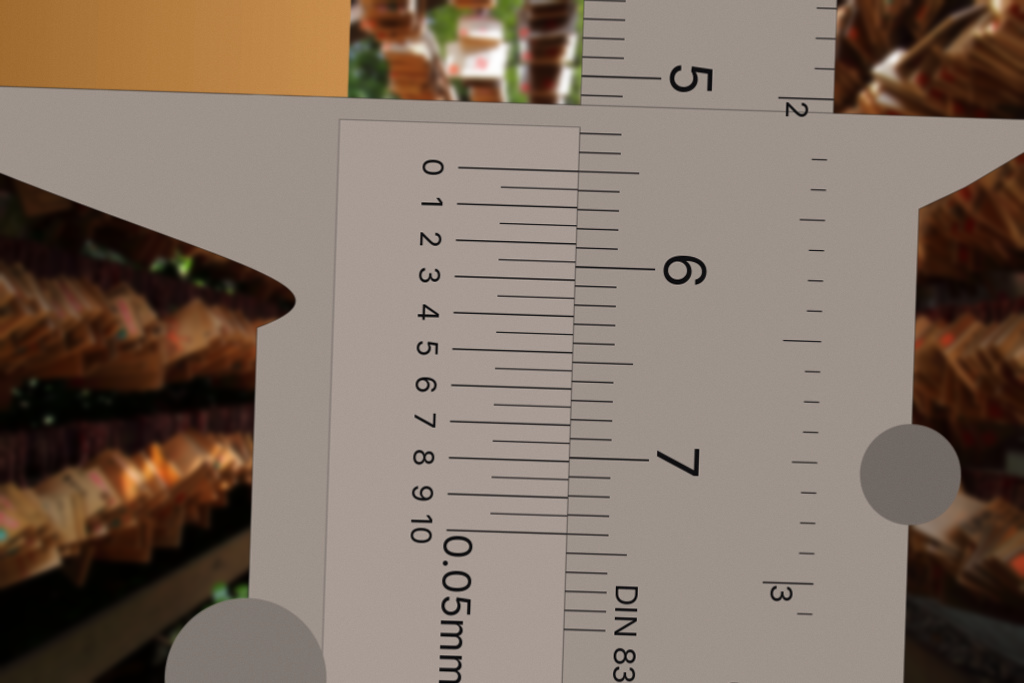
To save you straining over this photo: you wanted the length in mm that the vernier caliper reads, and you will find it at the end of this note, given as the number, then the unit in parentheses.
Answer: 55.0 (mm)
